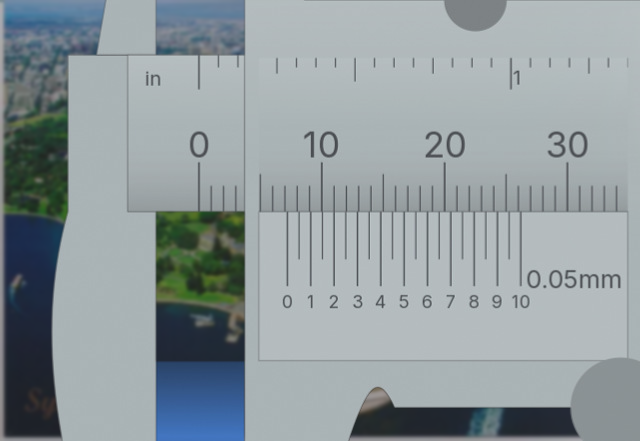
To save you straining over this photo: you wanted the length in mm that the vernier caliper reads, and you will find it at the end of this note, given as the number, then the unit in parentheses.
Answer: 7.2 (mm)
